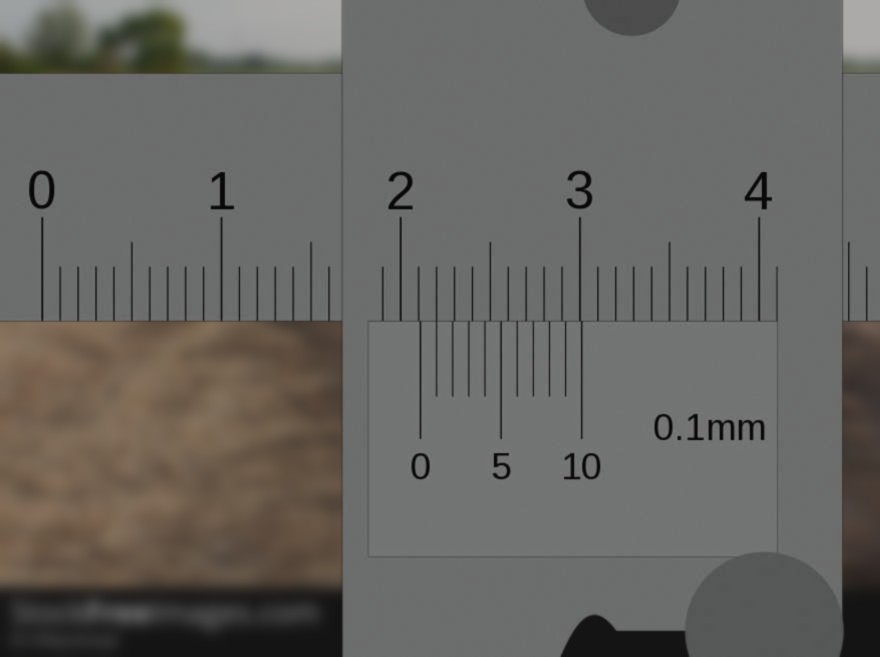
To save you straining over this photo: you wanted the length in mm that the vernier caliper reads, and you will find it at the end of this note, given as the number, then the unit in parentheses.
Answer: 21.1 (mm)
